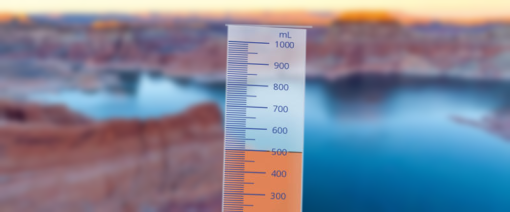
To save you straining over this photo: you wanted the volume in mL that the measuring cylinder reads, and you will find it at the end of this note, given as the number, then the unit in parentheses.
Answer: 500 (mL)
